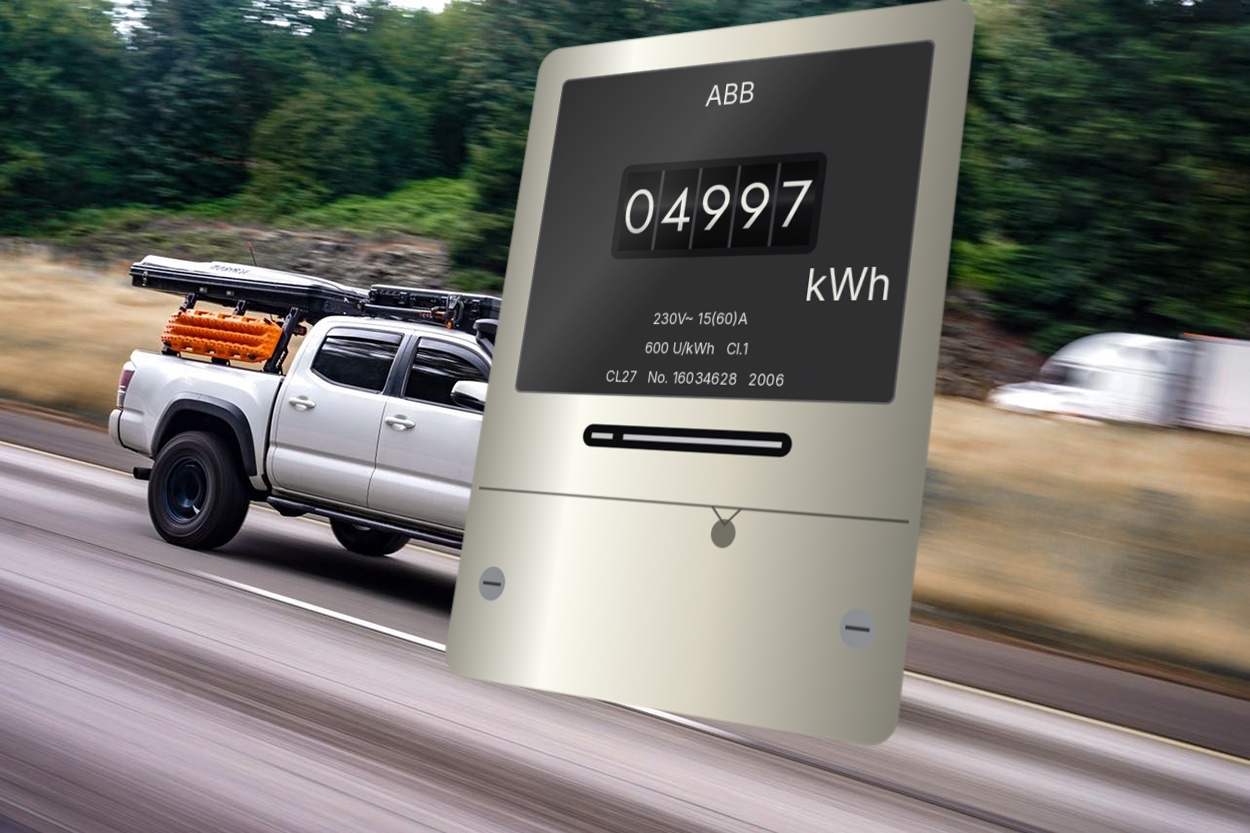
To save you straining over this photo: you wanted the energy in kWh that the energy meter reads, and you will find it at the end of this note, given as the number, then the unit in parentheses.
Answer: 4997 (kWh)
